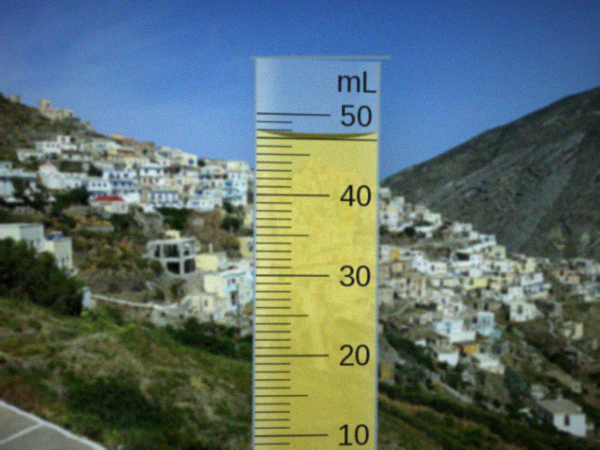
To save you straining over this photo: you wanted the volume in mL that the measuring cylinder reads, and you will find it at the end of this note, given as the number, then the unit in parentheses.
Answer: 47 (mL)
